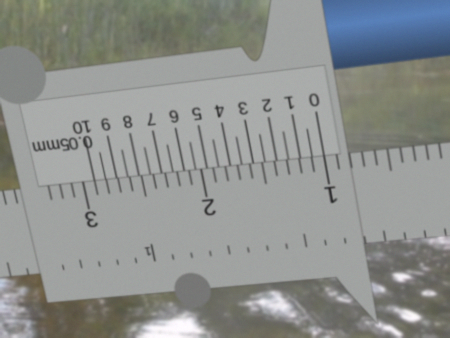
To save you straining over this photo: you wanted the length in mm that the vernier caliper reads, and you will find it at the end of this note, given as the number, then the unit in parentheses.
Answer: 10.0 (mm)
